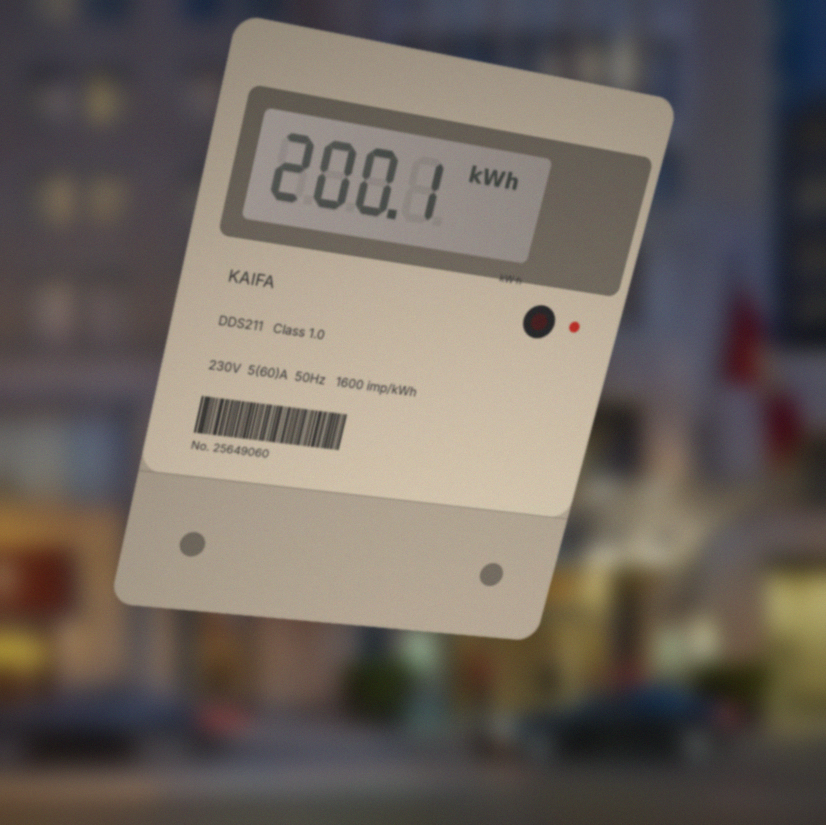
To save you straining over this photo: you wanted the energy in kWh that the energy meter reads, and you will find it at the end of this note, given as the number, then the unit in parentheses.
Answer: 200.1 (kWh)
